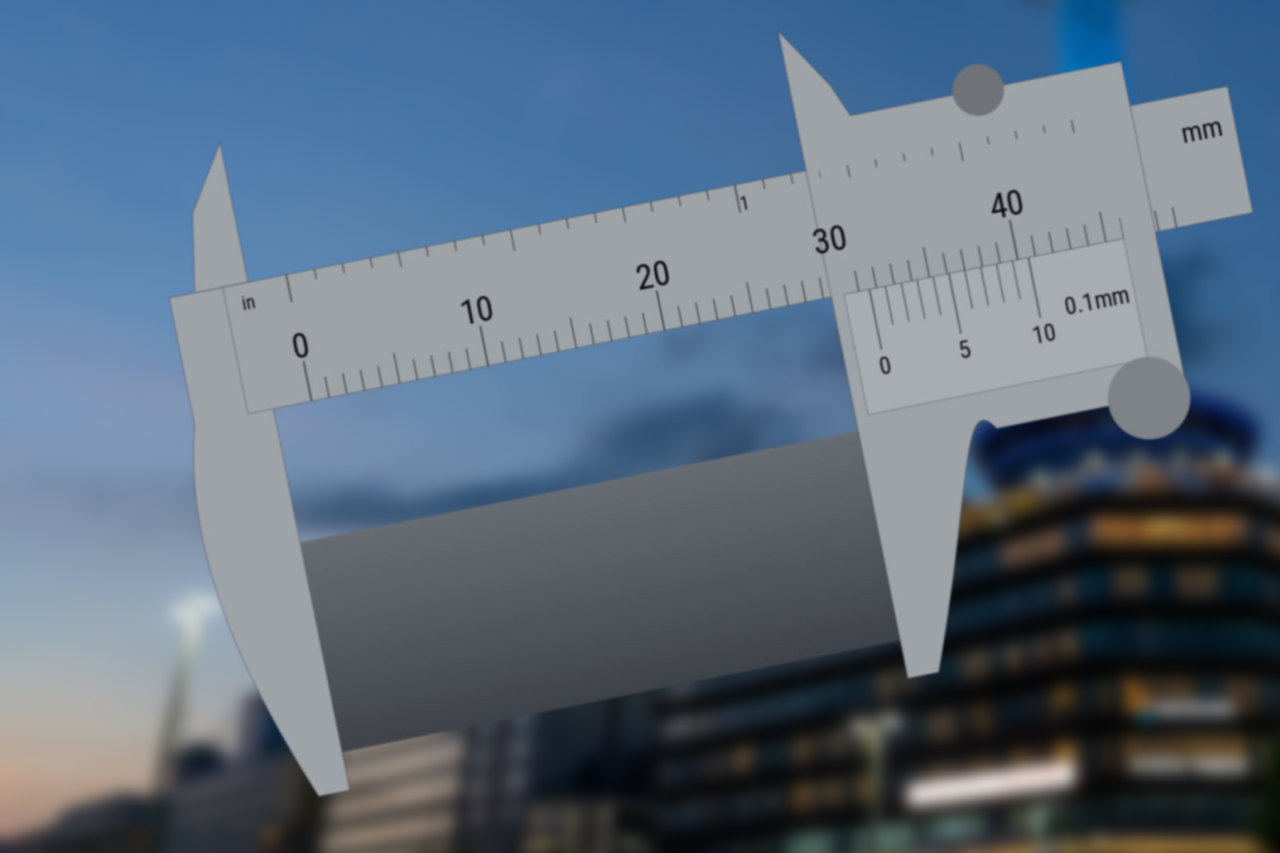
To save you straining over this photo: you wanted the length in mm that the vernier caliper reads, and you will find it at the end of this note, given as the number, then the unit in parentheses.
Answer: 31.6 (mm)
